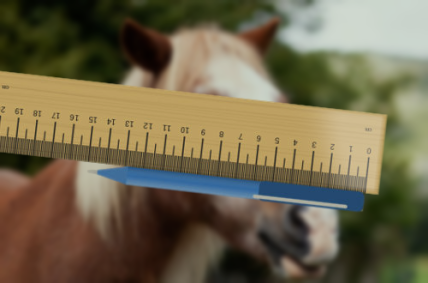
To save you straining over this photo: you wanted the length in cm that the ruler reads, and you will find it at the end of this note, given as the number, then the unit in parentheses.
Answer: 15 (cm)
